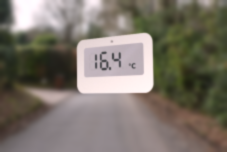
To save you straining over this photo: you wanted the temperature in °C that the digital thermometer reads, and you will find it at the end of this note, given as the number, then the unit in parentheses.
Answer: 16.4 (°C)
